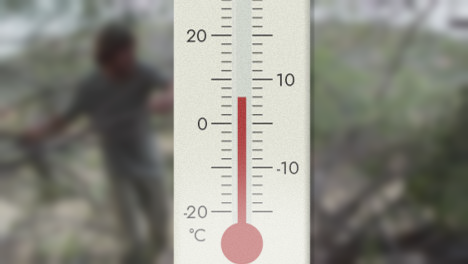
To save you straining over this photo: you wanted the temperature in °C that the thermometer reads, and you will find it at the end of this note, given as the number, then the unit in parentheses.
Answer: 6 (°C)
